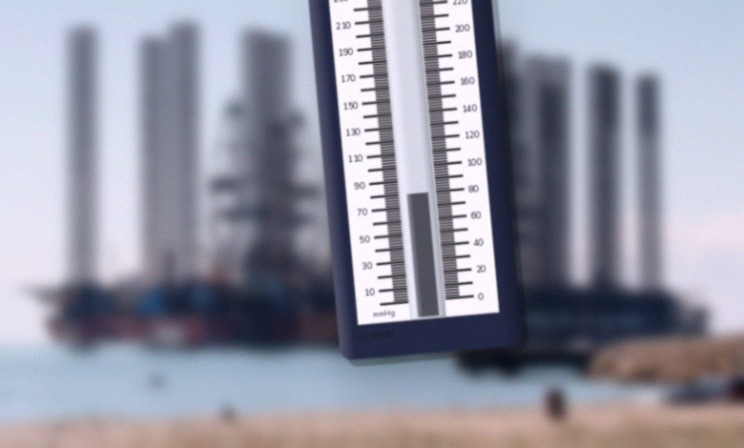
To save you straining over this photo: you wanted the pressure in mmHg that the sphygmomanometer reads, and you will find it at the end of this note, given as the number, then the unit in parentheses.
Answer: 80 (mmHg)
